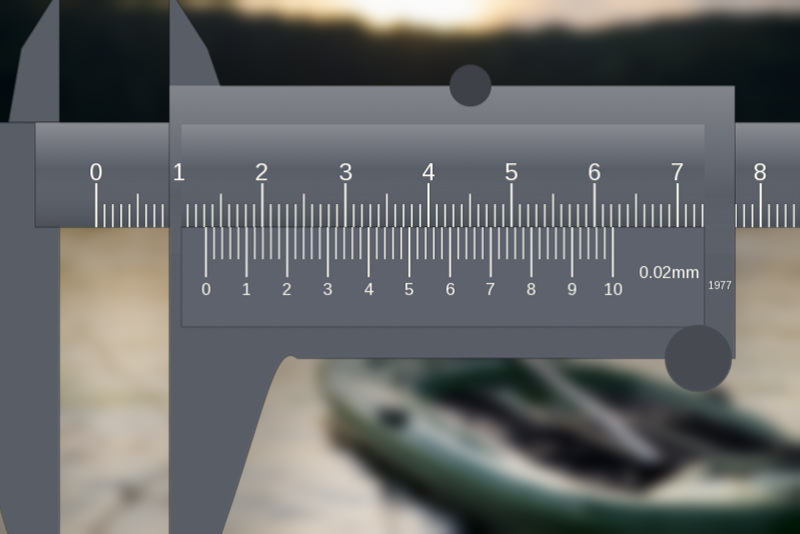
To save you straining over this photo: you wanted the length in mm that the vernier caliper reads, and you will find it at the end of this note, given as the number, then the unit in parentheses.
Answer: 13.2 (mm)
